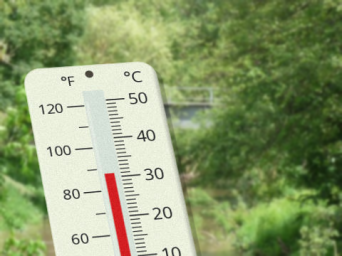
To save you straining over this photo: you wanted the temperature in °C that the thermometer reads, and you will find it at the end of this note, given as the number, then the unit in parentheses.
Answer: 31 (°C)
